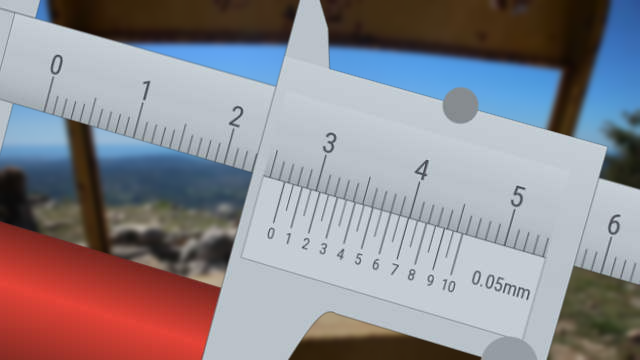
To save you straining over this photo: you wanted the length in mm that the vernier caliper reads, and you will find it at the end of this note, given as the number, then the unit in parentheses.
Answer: 26.6 (mm)
